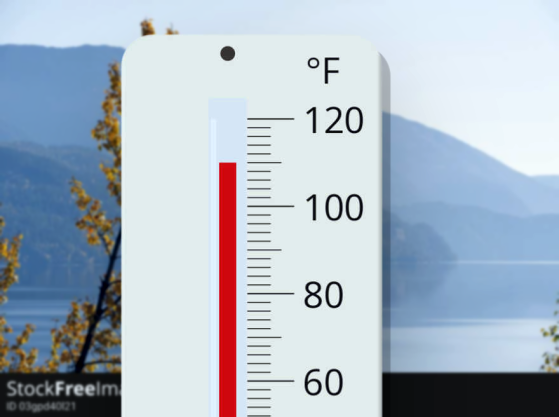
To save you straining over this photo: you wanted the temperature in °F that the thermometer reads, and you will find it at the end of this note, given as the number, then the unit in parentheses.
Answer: 110 (°F)
